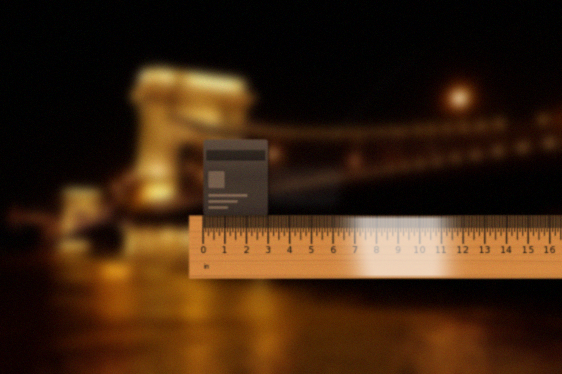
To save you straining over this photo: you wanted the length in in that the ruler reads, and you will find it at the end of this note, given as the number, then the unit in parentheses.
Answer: 3 (in)
